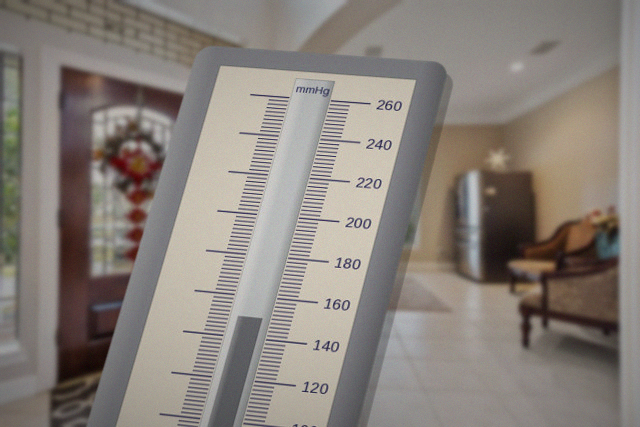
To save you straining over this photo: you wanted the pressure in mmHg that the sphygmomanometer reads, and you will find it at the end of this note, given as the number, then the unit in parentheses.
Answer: 150 (mmHg)
